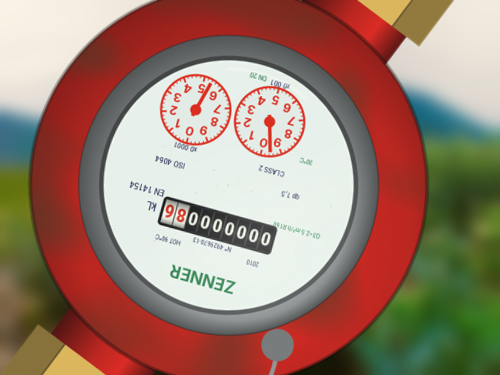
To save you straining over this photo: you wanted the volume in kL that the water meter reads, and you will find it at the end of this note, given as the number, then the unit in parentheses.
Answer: 0.8595 (kL)
